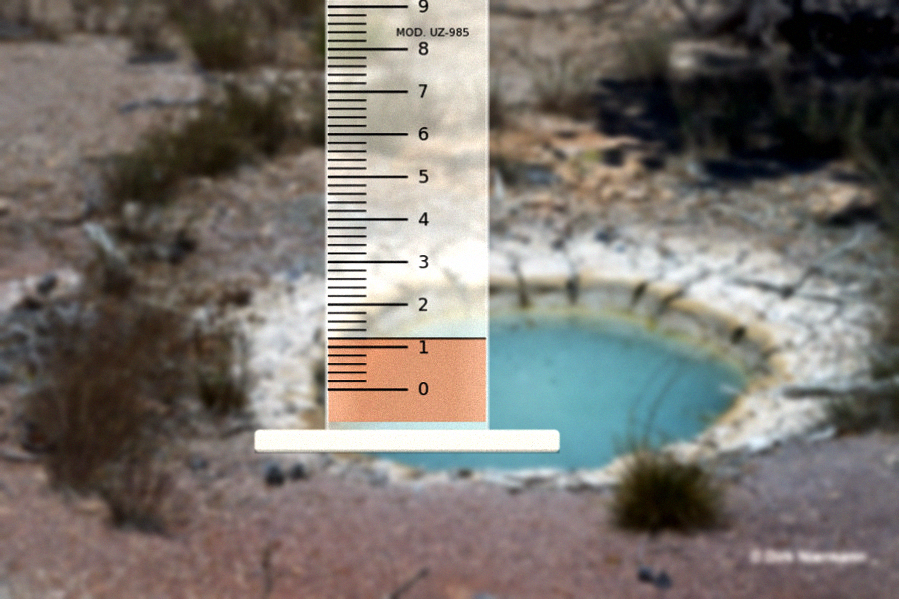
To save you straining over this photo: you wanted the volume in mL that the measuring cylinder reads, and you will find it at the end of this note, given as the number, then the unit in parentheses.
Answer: 1.2 (mL)
